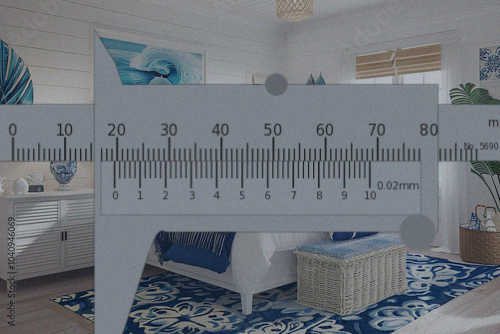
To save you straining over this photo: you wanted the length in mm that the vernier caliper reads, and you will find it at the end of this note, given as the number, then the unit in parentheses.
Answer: 19.5 (mm)
